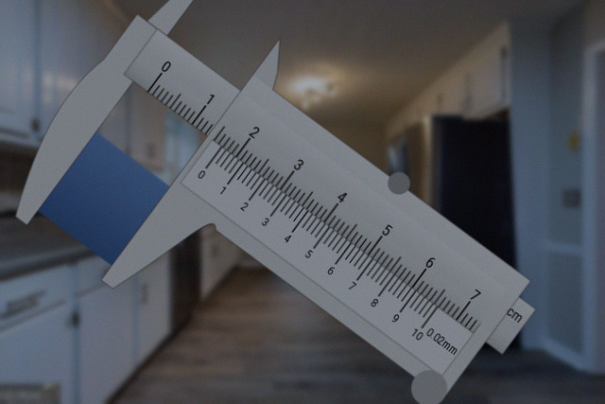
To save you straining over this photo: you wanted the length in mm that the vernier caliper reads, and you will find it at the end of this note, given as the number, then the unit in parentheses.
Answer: 16.8 (mm)
